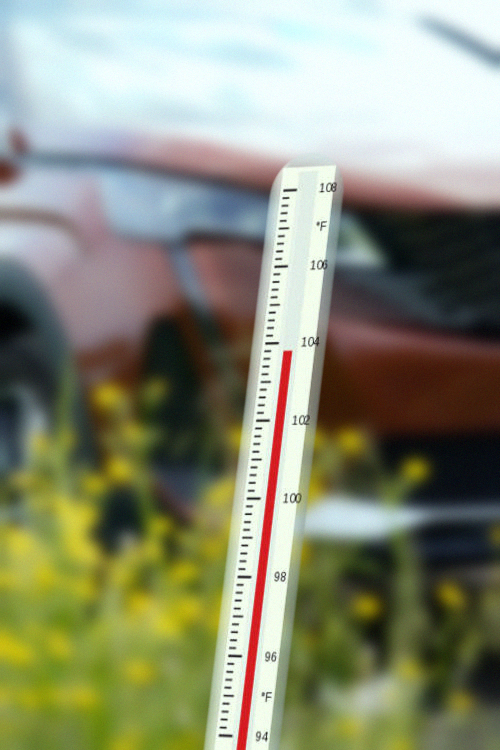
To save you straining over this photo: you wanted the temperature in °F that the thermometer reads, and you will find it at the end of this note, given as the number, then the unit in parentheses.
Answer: 103.8 (°F)
